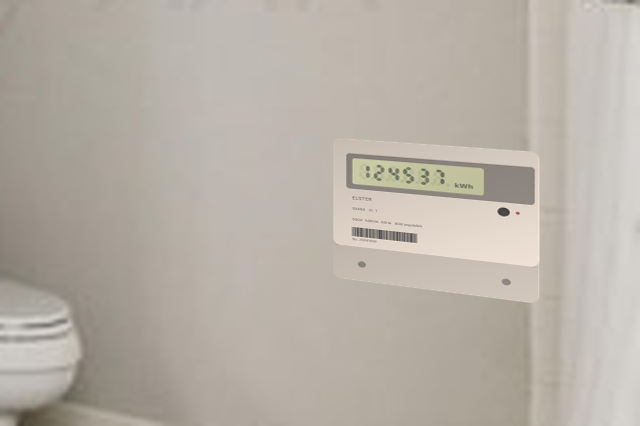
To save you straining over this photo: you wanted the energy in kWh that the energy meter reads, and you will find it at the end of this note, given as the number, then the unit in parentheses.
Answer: 124537 (kWh)
